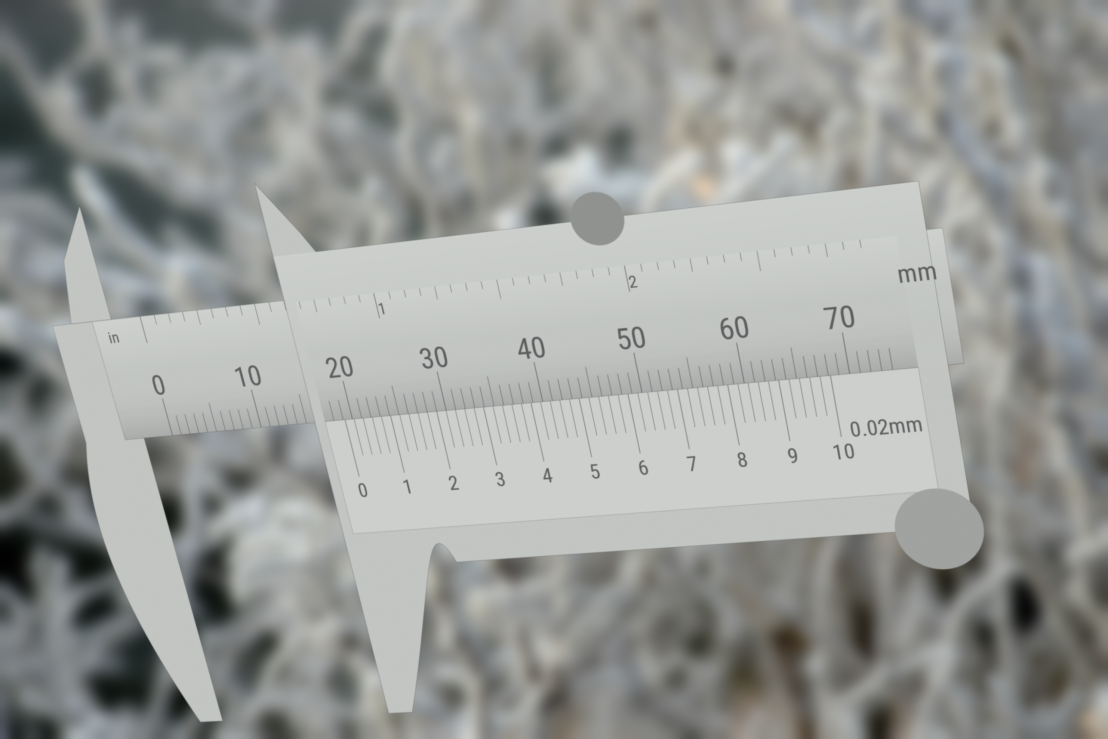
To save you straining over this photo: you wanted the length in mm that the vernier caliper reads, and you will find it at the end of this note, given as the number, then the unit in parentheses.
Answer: 19.2 (mm)
